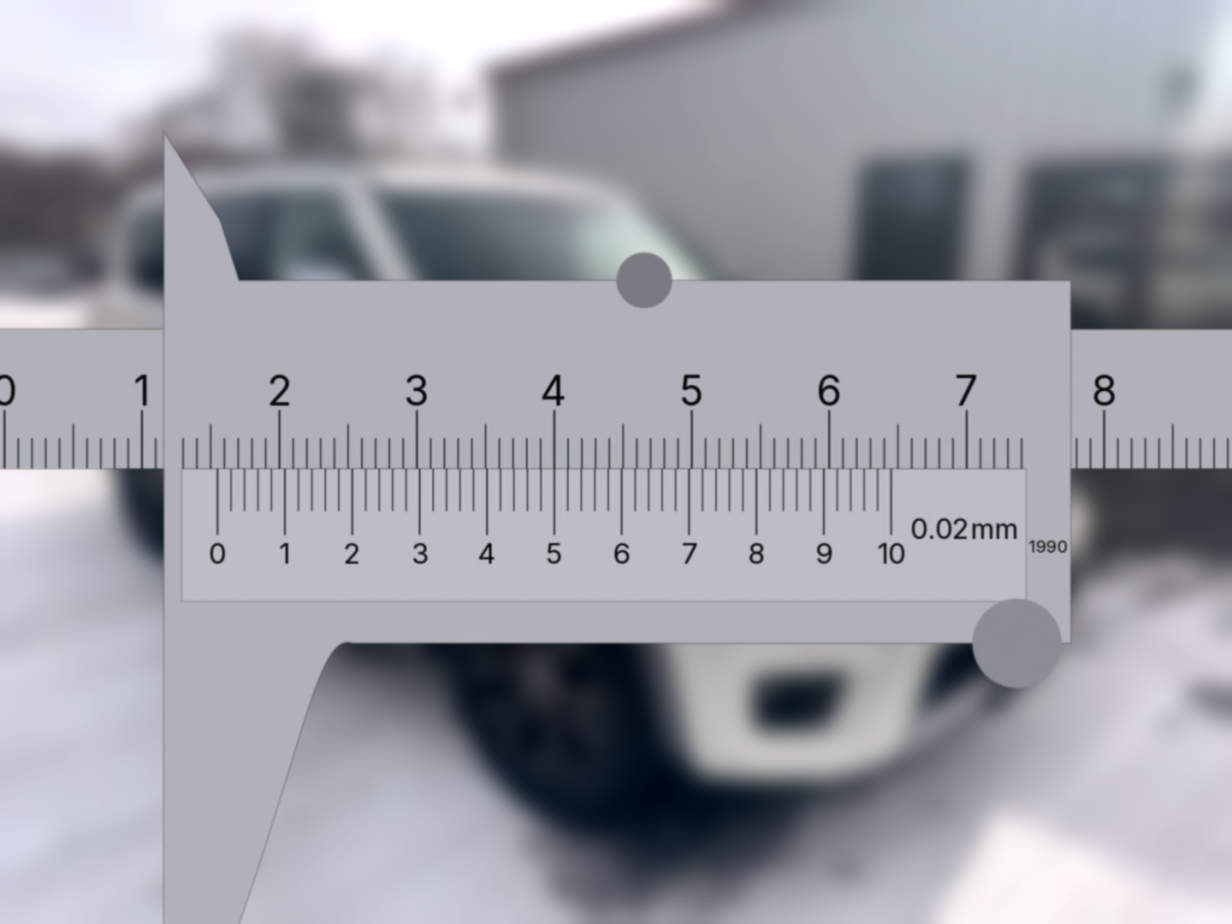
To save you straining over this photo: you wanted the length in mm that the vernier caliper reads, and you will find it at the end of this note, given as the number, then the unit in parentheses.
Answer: 15.5 (mm)
